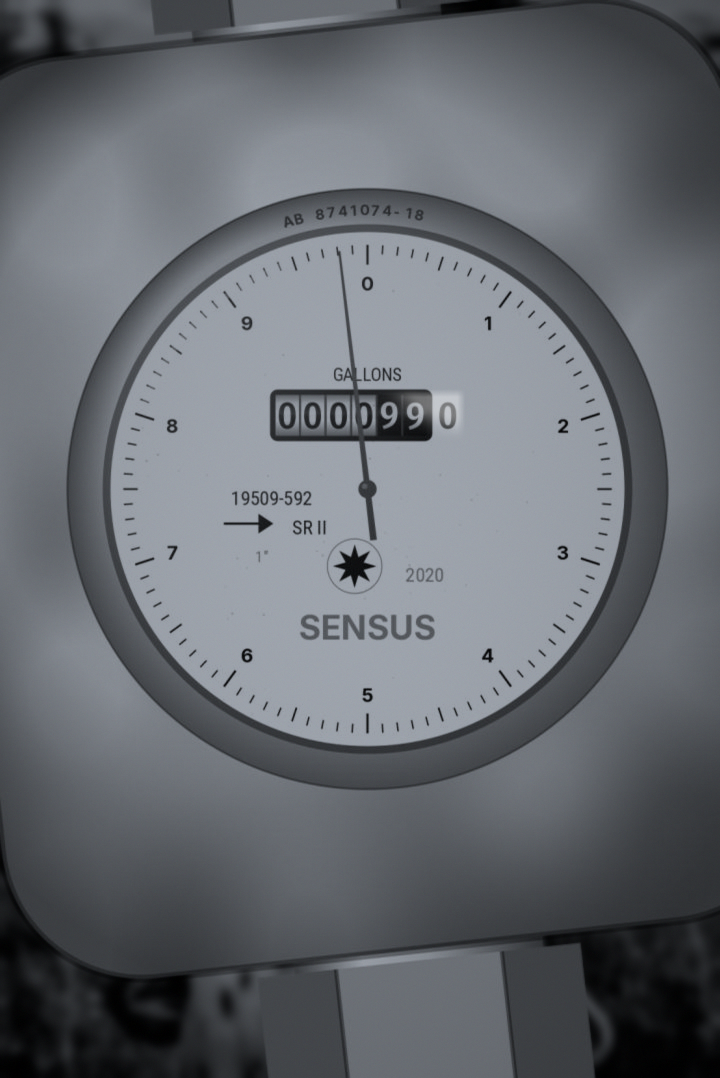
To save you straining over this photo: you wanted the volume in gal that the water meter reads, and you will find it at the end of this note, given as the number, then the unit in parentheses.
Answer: 989.8 (gal)
